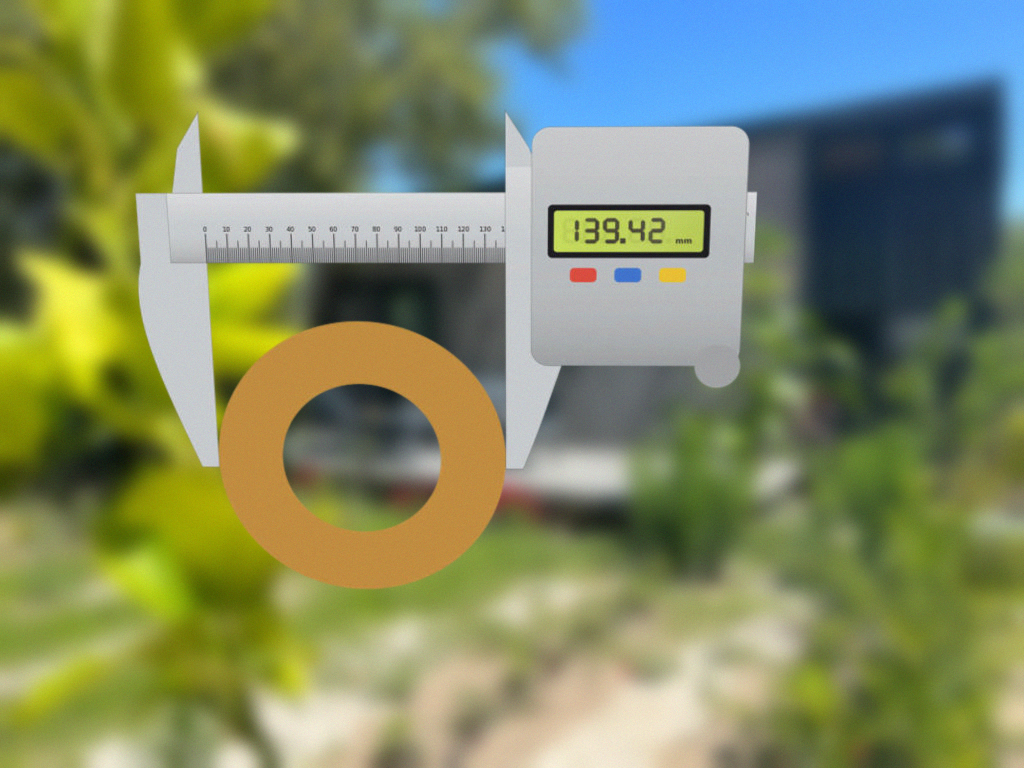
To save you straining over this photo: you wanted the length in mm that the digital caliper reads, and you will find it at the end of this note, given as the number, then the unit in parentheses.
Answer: 139.42 (mm)
